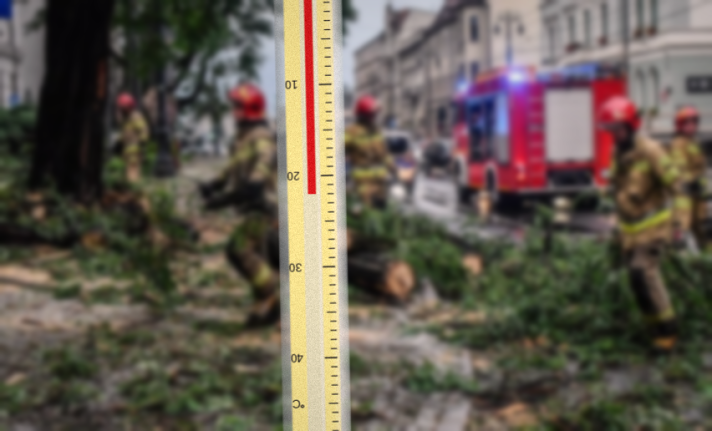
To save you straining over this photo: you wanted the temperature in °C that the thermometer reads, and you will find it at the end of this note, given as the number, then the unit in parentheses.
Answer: 22 (°C)
